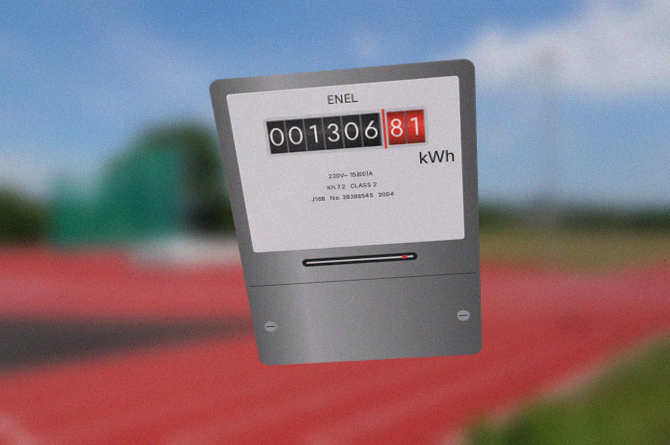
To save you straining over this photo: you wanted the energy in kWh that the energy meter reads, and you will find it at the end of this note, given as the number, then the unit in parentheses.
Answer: 1306.81 (kWh)
